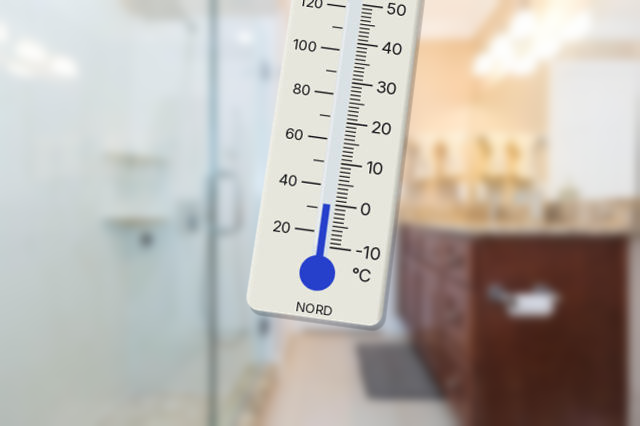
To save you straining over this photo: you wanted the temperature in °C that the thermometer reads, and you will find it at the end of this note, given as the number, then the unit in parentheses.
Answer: 0 (°C)
